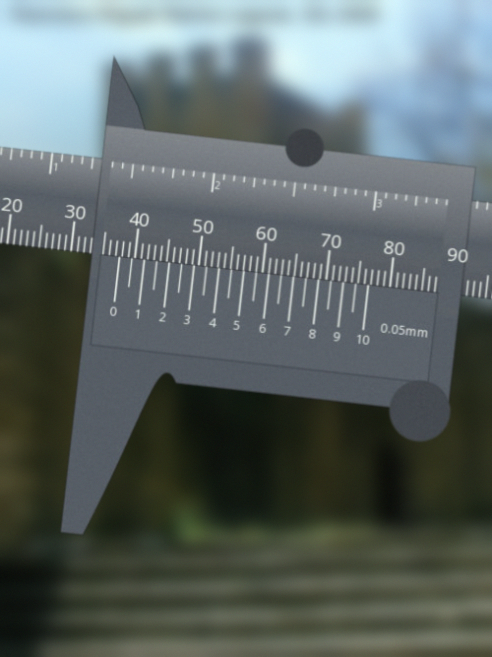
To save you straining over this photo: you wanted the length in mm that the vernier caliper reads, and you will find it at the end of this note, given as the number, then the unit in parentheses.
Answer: 37.6 (mm)
